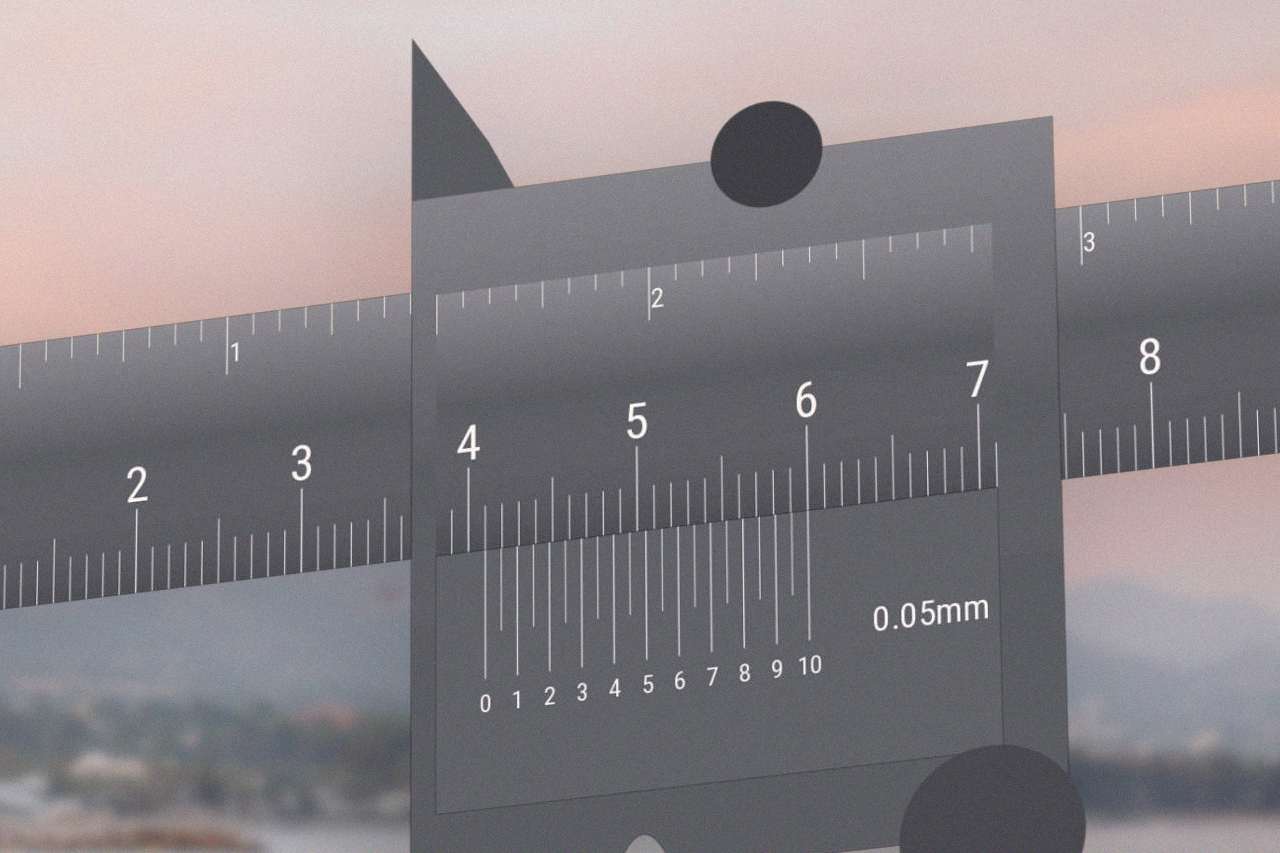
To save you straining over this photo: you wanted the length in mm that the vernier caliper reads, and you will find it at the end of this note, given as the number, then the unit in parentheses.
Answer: 41.0 (mm)
